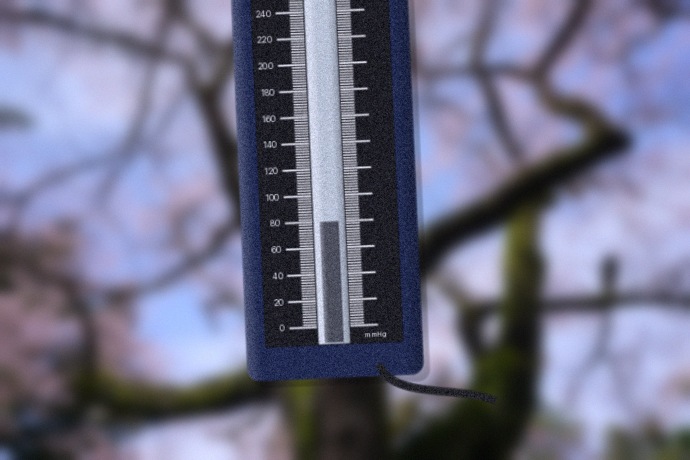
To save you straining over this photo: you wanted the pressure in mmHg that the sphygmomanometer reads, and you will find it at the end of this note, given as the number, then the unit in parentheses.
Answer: 80 (mmHg)
